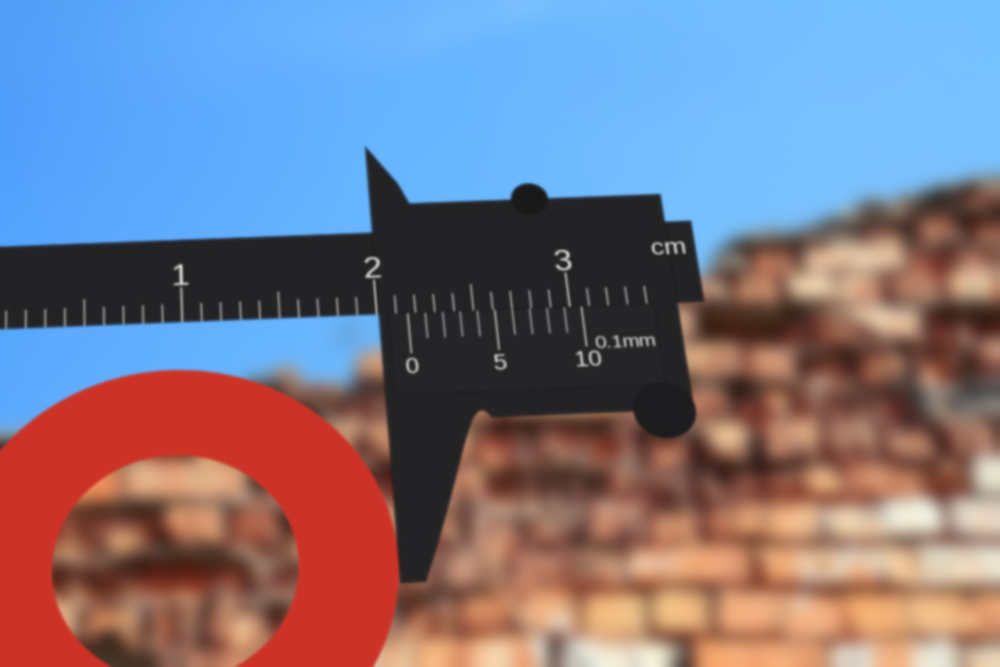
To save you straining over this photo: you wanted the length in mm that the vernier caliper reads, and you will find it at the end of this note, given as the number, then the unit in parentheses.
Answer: 21.6 (mm)
